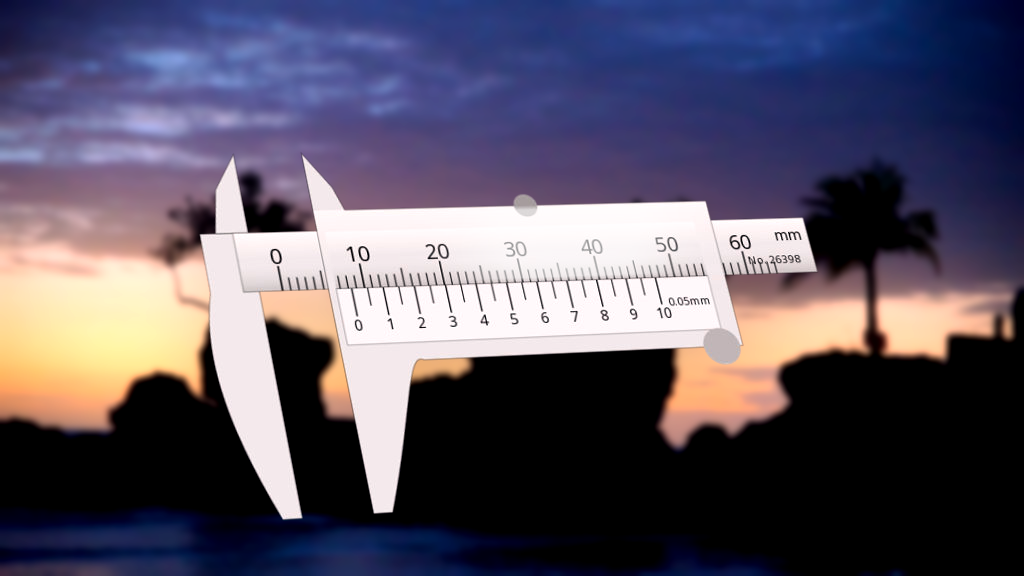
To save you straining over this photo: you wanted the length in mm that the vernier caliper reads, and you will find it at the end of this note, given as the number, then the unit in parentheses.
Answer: 8.4 (mm)
